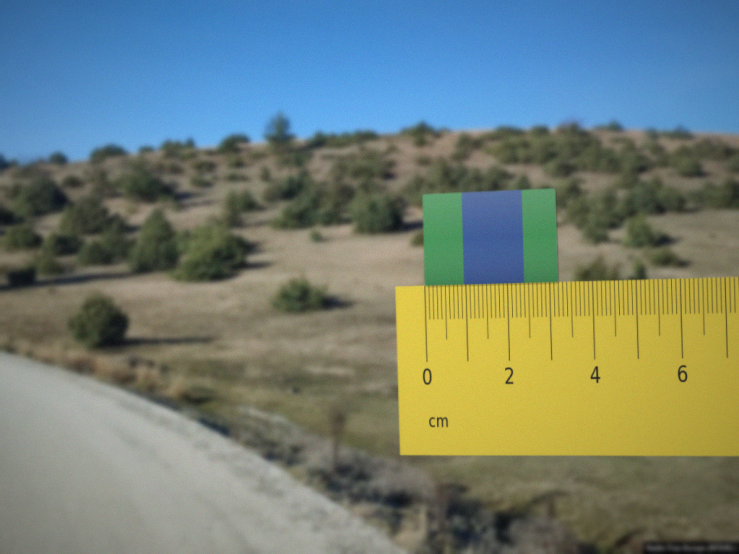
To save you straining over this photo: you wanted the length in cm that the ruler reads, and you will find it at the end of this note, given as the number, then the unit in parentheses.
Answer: 3.2 (cm)
